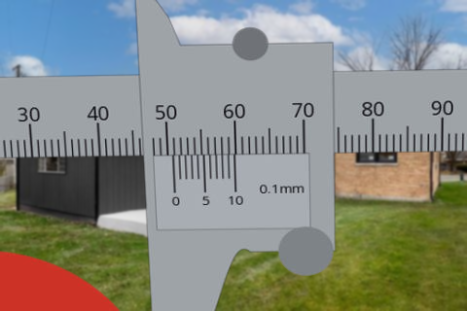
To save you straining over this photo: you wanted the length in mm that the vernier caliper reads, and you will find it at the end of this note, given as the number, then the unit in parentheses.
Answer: 50.8 (mm)
